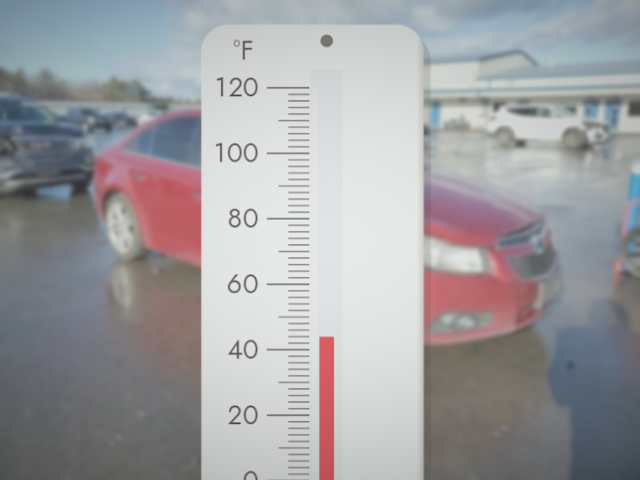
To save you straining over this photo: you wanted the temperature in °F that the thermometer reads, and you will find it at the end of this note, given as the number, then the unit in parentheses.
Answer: 44 (°F)
